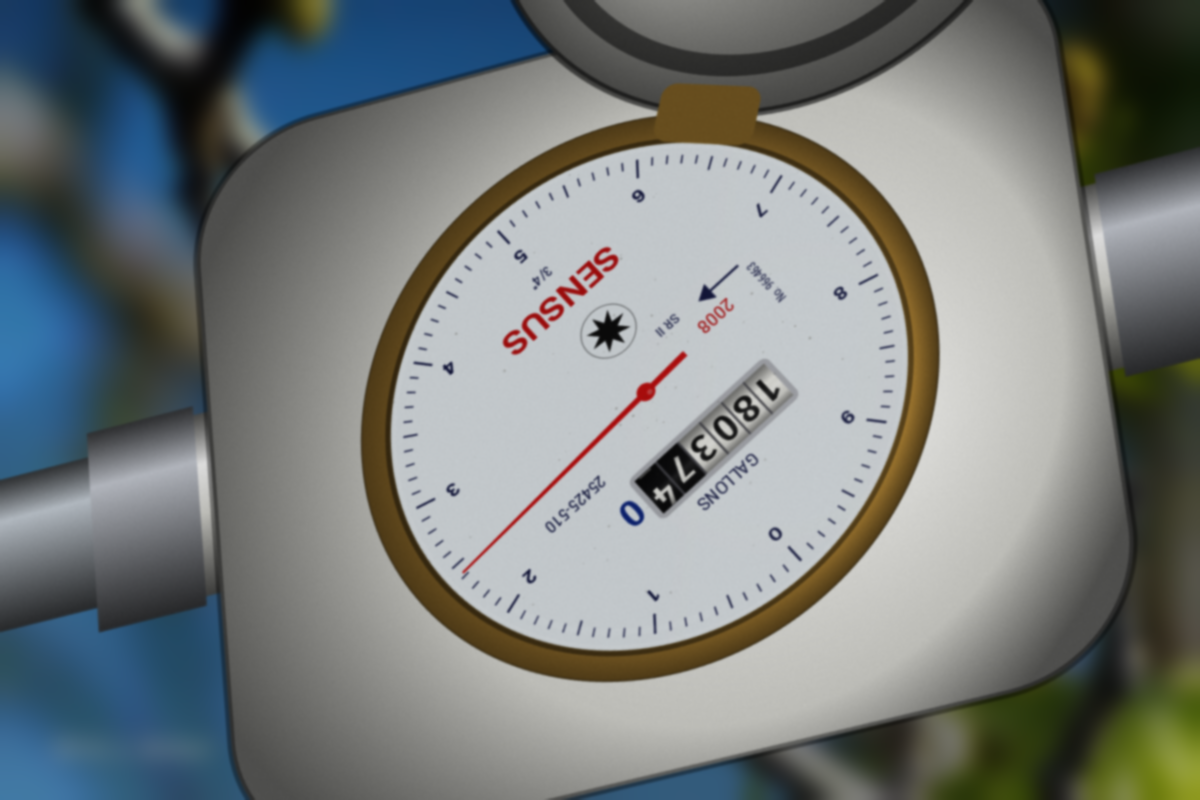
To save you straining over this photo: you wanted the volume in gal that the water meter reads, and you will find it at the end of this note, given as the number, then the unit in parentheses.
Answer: 1803742.4 (gal)
